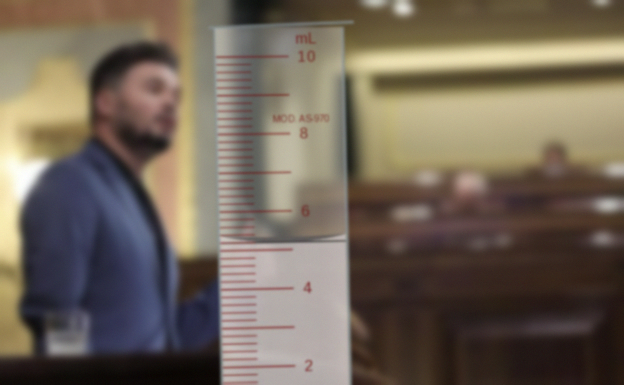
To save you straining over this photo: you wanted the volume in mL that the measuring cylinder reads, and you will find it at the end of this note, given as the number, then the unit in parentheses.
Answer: 5.2 (mL)
